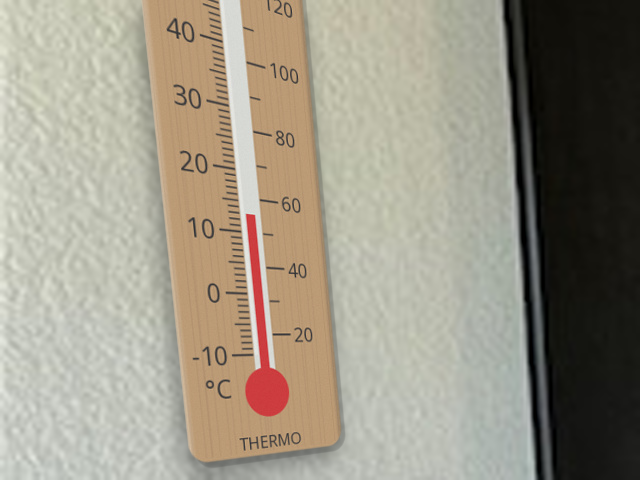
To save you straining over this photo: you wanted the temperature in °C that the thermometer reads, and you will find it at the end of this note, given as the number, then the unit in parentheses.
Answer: 13 (°C)
